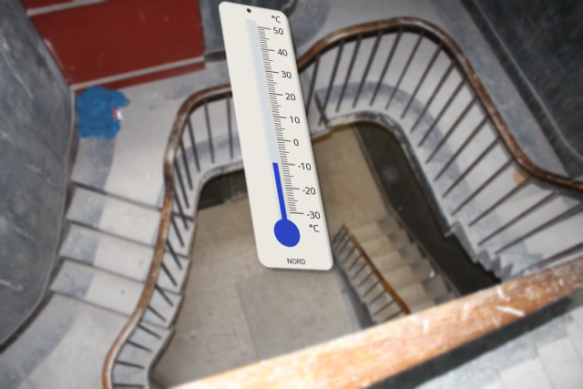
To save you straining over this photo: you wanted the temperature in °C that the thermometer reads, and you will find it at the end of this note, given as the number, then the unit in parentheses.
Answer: -10 (°C)
